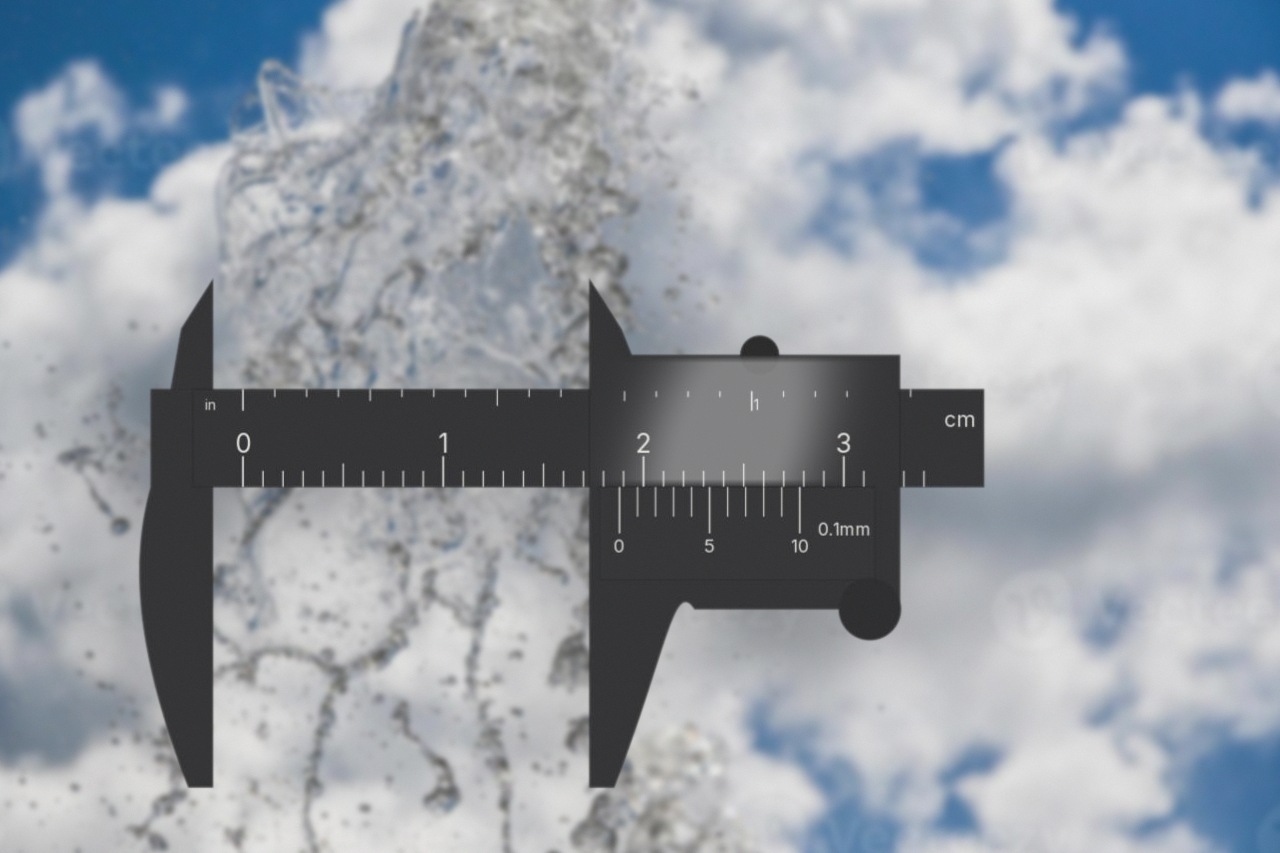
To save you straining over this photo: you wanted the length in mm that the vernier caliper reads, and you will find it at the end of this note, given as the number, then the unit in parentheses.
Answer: 18.8 (mm)
